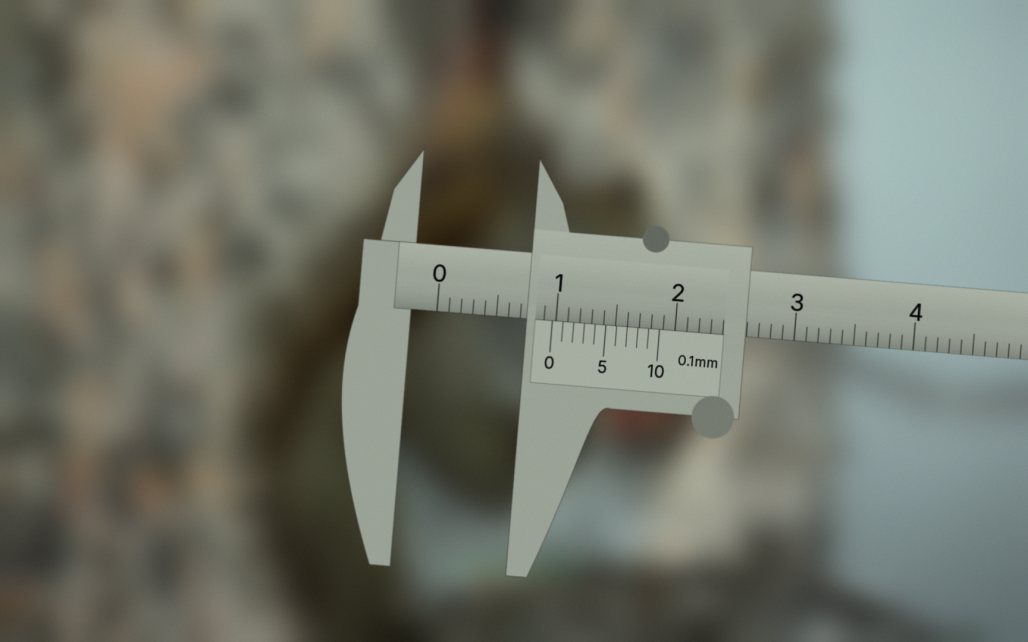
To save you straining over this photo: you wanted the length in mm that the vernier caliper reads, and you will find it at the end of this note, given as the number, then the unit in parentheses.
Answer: 9.7 (mm)
